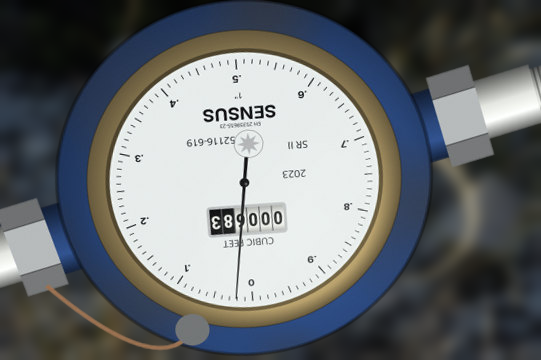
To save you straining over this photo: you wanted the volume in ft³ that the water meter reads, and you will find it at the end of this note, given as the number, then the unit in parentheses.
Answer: 683.02 (ft³)
